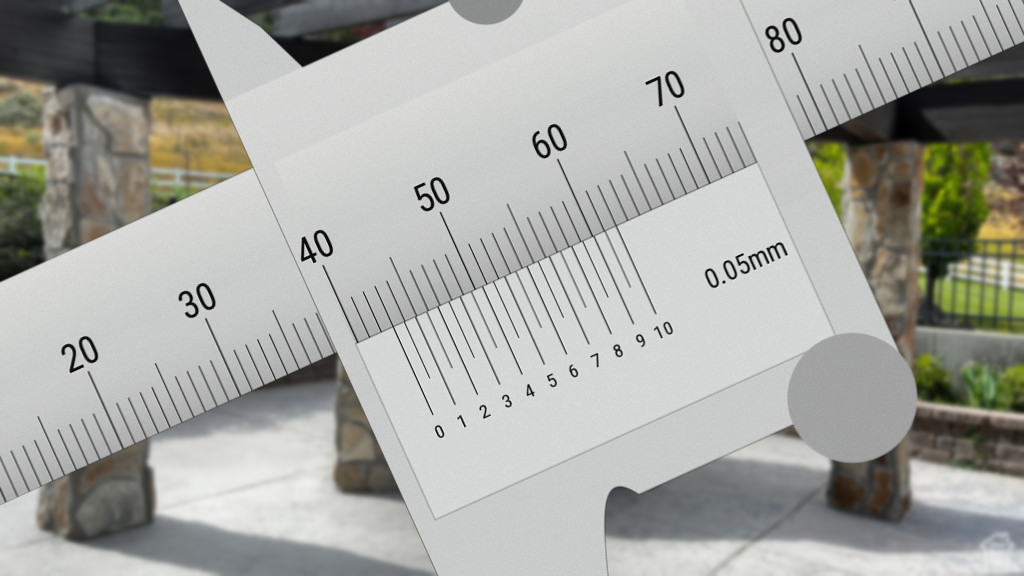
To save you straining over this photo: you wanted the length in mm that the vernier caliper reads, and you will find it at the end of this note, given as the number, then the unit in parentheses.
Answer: 43.0 (mm)
